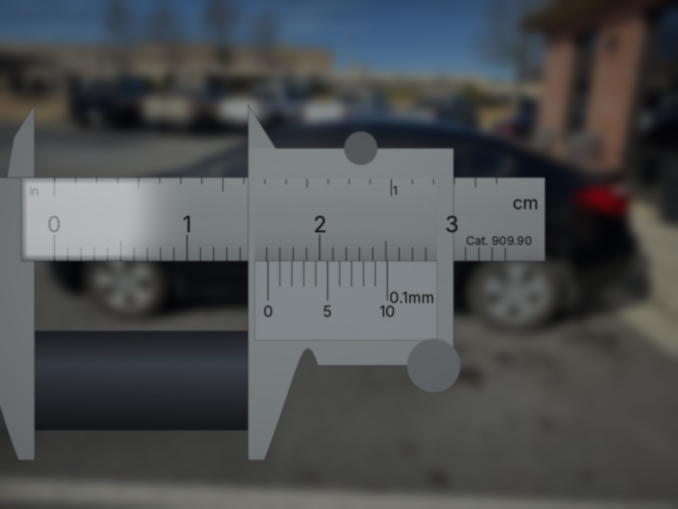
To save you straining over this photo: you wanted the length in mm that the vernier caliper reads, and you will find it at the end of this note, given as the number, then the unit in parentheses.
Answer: 16.1 (mm)
